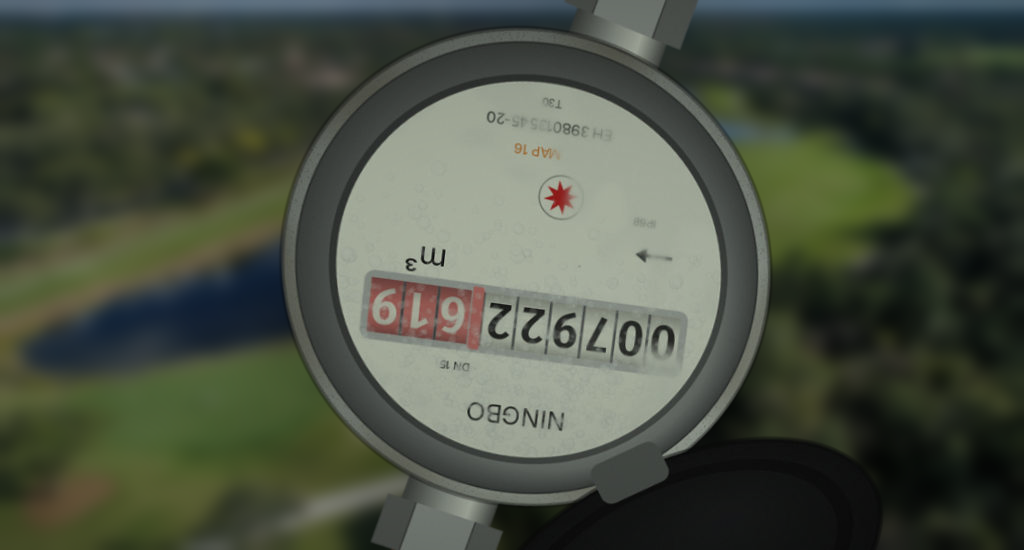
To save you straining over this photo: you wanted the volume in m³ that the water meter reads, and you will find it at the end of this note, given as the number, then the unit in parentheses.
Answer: 7922.619 (m³)
